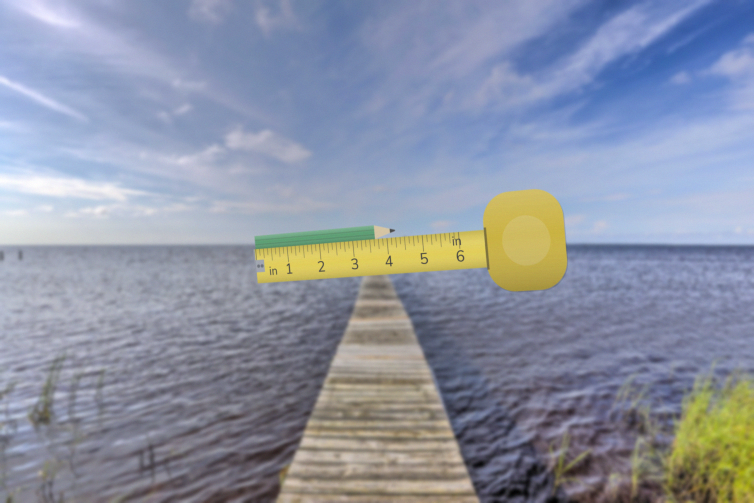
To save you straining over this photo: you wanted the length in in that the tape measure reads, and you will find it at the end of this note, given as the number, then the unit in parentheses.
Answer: 4.25 (in)
